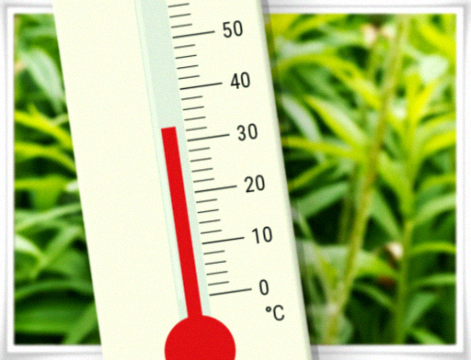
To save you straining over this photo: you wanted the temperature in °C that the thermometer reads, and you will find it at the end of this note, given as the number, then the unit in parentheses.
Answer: 33 (°C)
